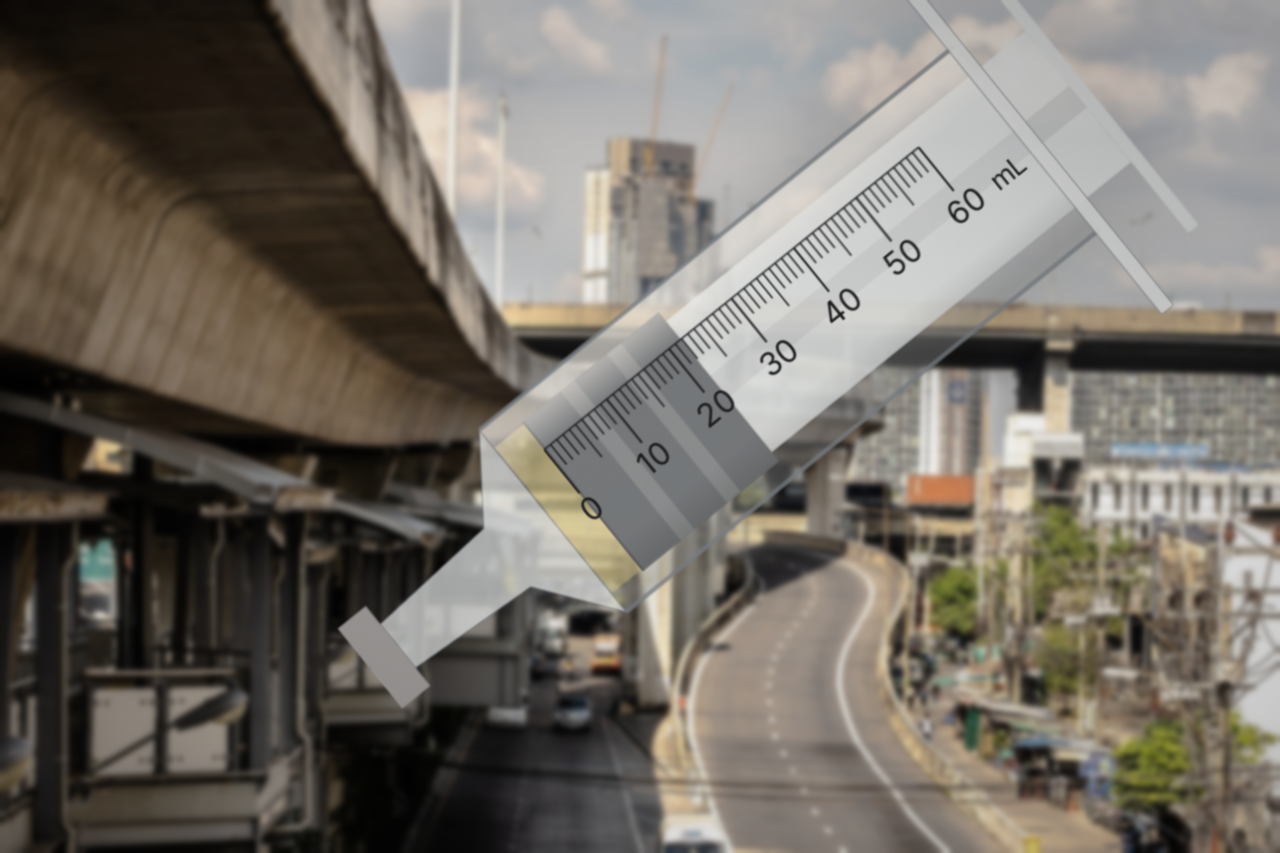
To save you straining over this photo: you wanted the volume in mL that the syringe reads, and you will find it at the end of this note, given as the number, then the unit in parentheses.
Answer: 0 (mL)
